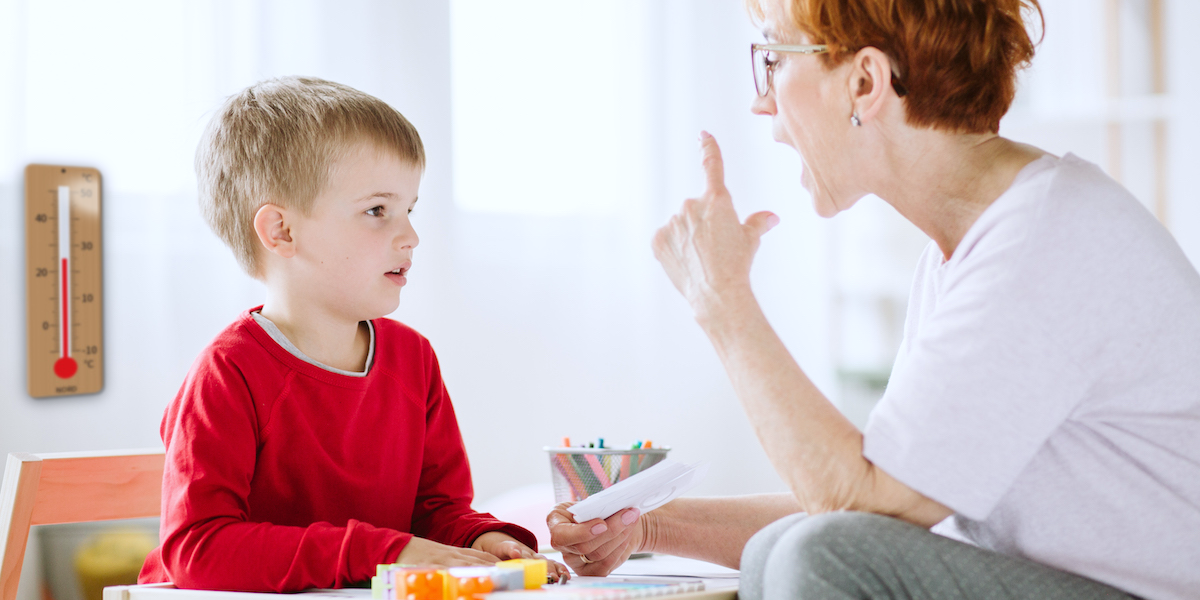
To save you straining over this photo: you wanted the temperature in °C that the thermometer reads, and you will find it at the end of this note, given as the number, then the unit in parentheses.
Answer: 25 (°C)
